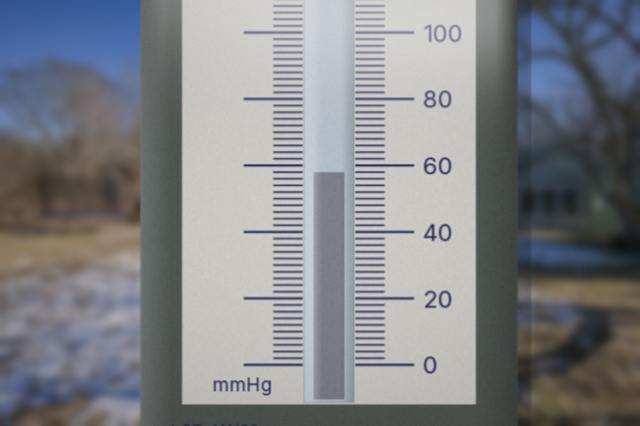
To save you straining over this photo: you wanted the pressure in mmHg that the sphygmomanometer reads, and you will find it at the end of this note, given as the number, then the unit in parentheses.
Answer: 58 (mmHg)
